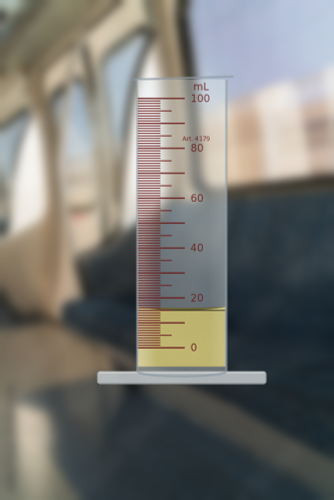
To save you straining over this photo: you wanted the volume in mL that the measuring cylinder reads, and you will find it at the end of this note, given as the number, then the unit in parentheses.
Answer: 15 (mL)
